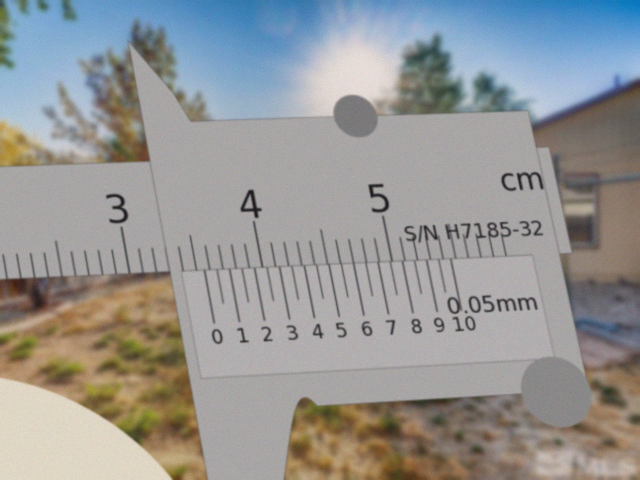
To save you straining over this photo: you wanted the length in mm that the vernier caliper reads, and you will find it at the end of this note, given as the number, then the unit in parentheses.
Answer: 35.6 (mm)
